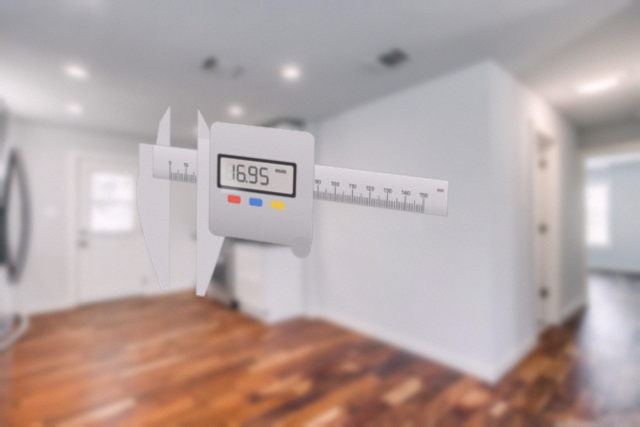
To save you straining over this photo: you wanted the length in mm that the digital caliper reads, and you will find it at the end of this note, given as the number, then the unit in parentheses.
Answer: 16.95 (mm)
